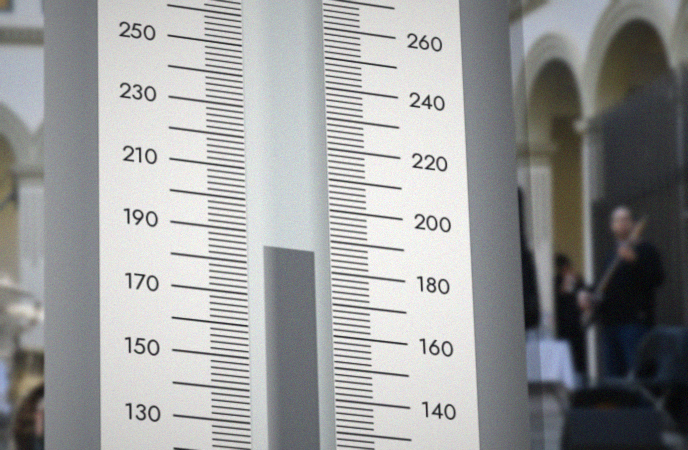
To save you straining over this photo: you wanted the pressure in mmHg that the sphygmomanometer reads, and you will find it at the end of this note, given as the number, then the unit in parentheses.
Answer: 186 (mmHg)
